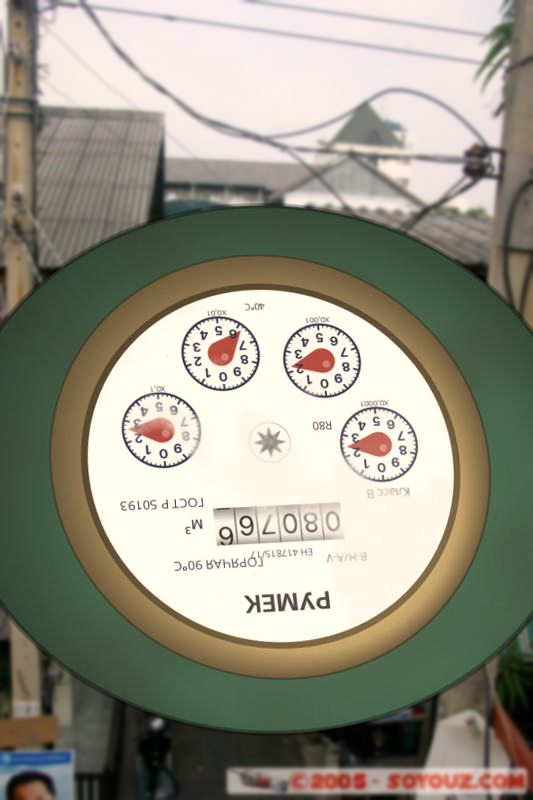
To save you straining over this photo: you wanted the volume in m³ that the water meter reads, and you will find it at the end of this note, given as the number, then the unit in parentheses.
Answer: 80766.2622 (m³)
